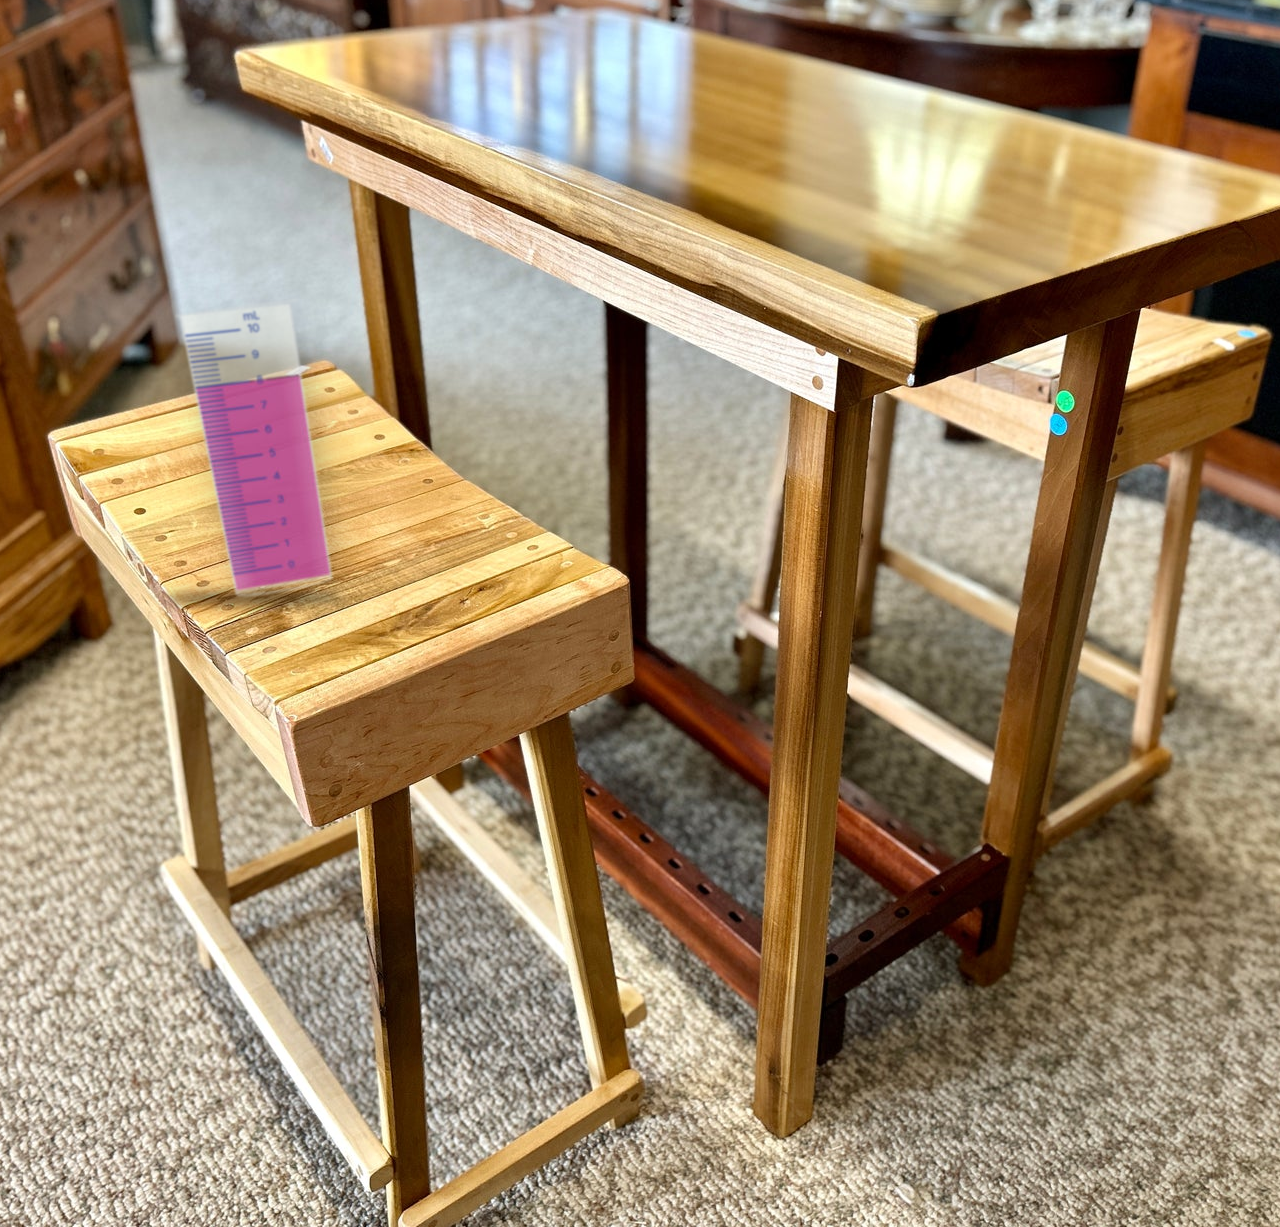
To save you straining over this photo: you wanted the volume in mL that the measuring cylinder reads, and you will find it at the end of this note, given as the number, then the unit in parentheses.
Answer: 8 (mL)
